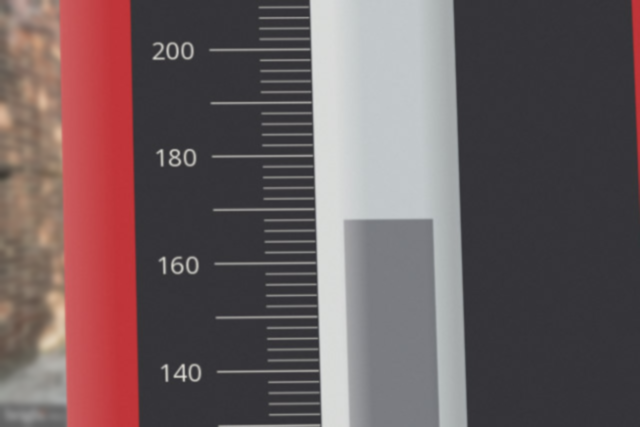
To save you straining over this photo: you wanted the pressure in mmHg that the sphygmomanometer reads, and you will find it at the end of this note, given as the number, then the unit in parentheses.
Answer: 168 (mmHg)
